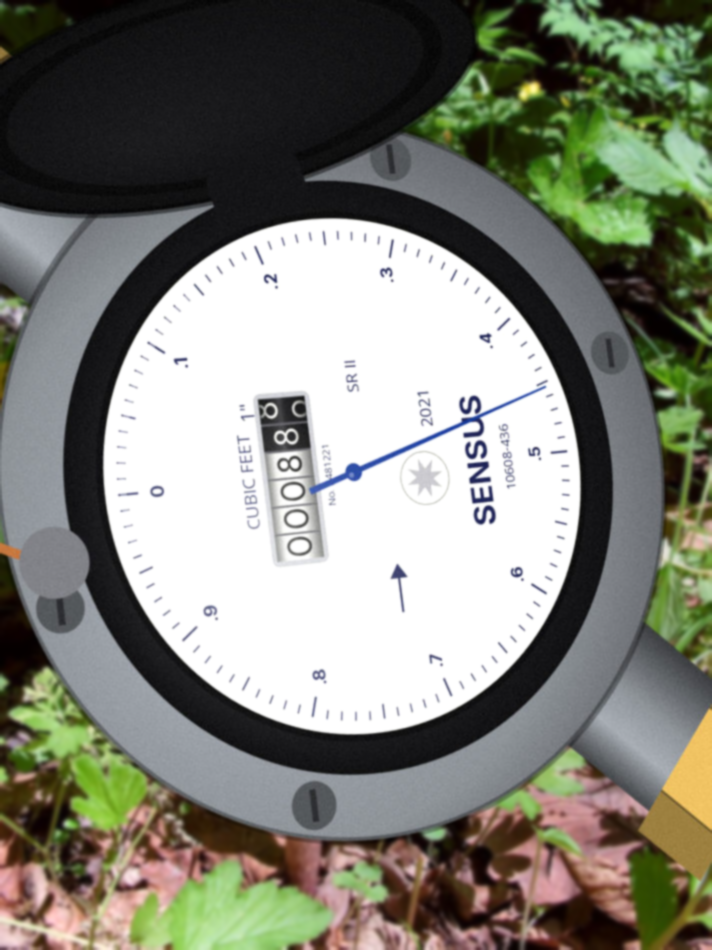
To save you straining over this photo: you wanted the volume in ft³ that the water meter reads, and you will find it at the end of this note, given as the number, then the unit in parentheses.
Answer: 888.45 (ft³)
